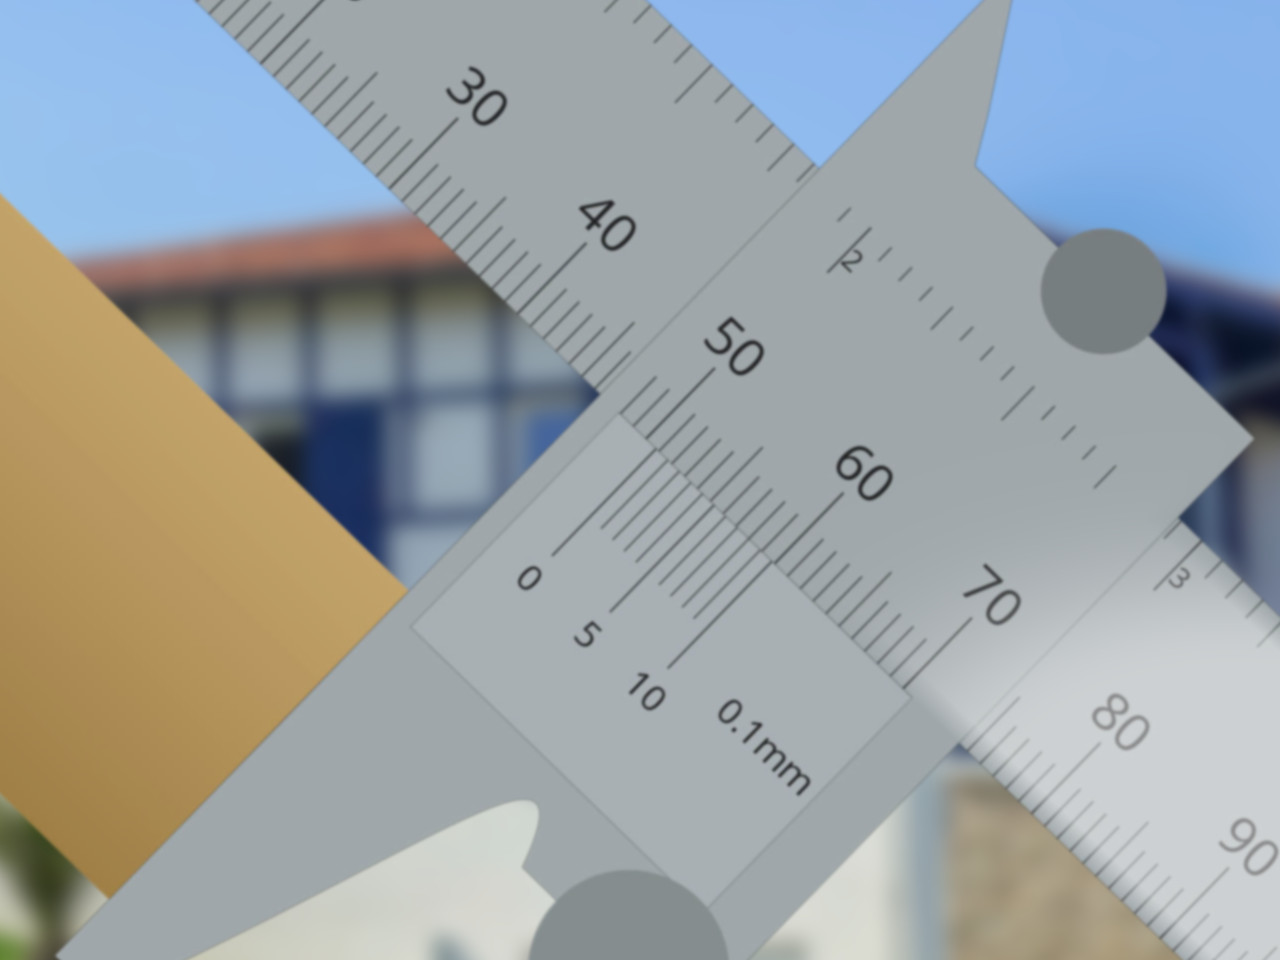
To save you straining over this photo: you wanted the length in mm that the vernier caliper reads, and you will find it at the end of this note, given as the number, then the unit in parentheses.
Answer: 50.8 (mm)
